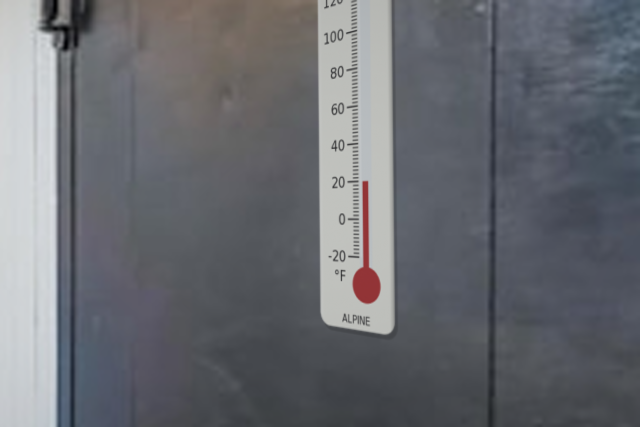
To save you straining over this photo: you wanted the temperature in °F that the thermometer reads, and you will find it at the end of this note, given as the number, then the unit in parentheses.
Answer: 20 (°F)
